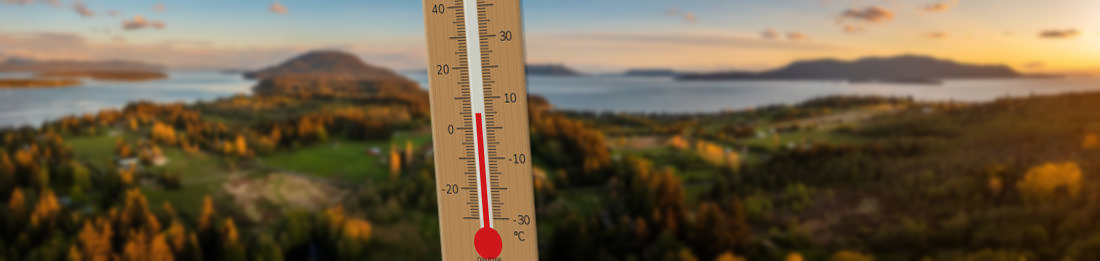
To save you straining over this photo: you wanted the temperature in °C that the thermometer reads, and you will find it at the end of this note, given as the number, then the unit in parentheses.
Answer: 5 (°C)
